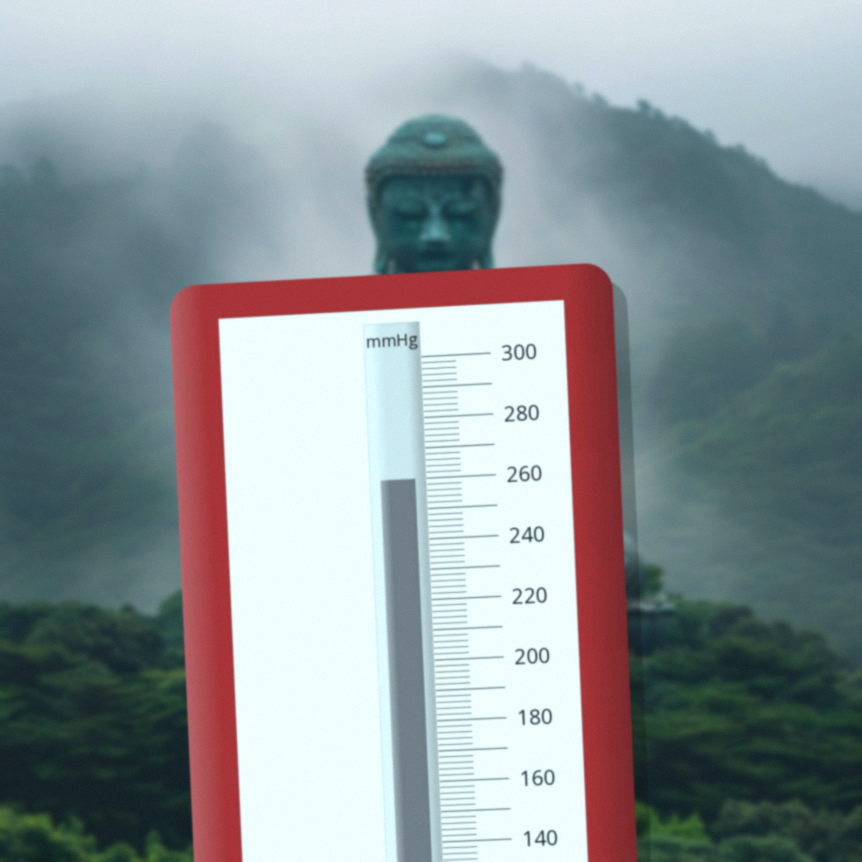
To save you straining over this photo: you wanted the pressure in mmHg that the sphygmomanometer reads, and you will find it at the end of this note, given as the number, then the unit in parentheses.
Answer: 260 (mmHg)
